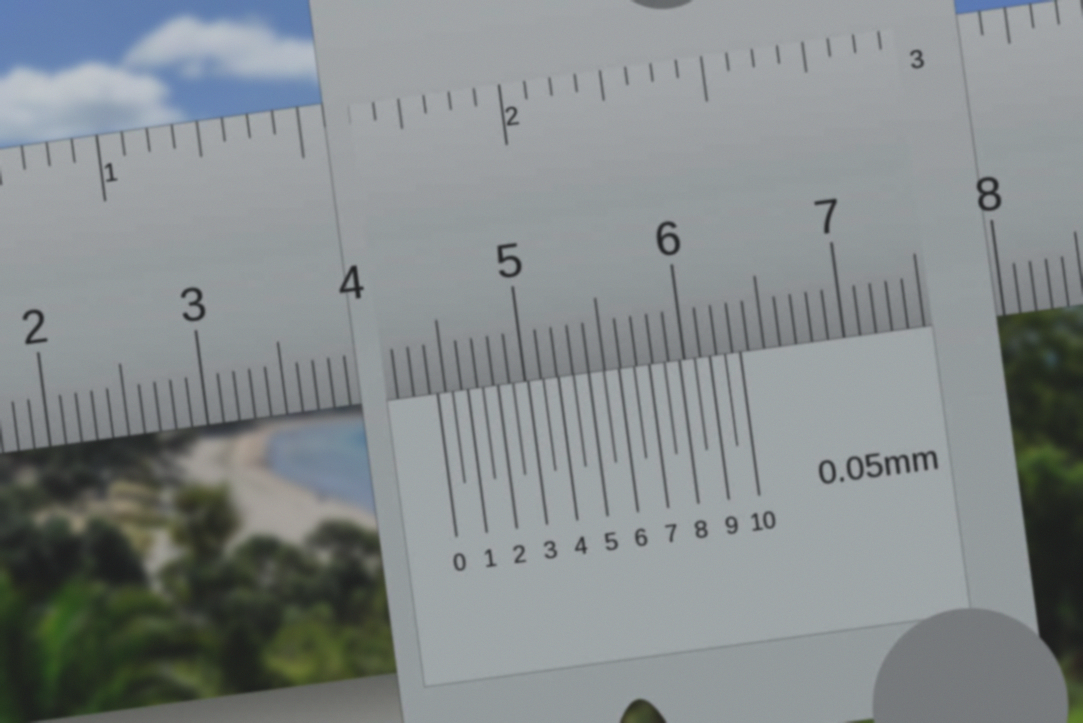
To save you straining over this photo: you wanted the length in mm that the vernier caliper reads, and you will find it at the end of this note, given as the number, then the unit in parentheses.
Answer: 44.5 (mm)
